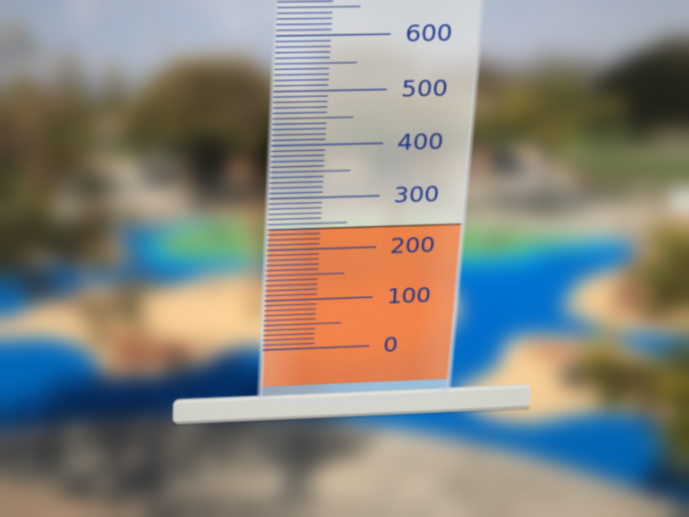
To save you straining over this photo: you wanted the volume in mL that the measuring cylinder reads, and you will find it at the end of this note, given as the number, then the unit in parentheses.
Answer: 240 (mL)
